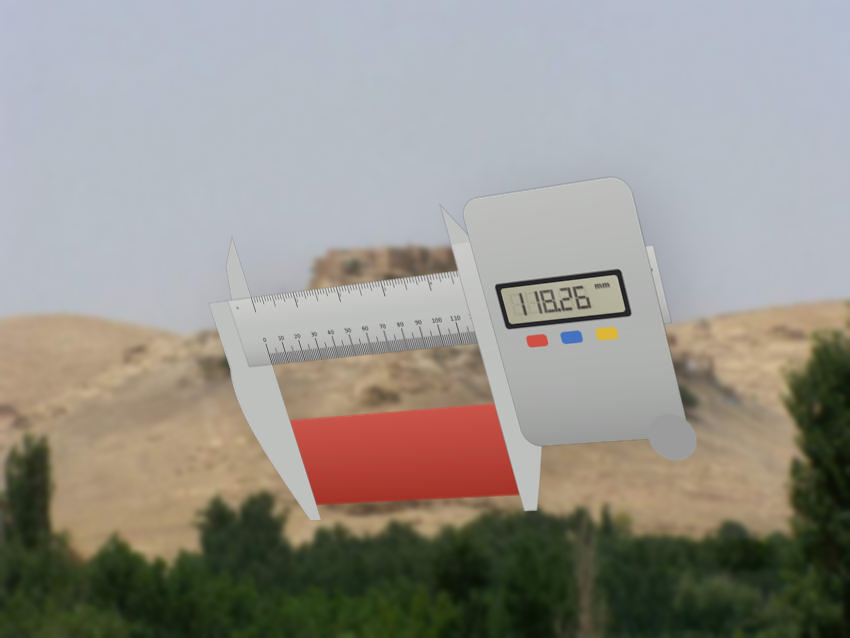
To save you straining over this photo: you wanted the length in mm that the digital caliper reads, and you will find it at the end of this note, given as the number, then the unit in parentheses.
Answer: 118.26 (mm)
